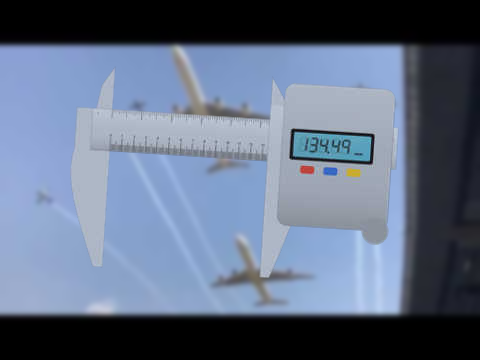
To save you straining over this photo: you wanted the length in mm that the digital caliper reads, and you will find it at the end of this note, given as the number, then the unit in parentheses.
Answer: 134.49 (mm)
